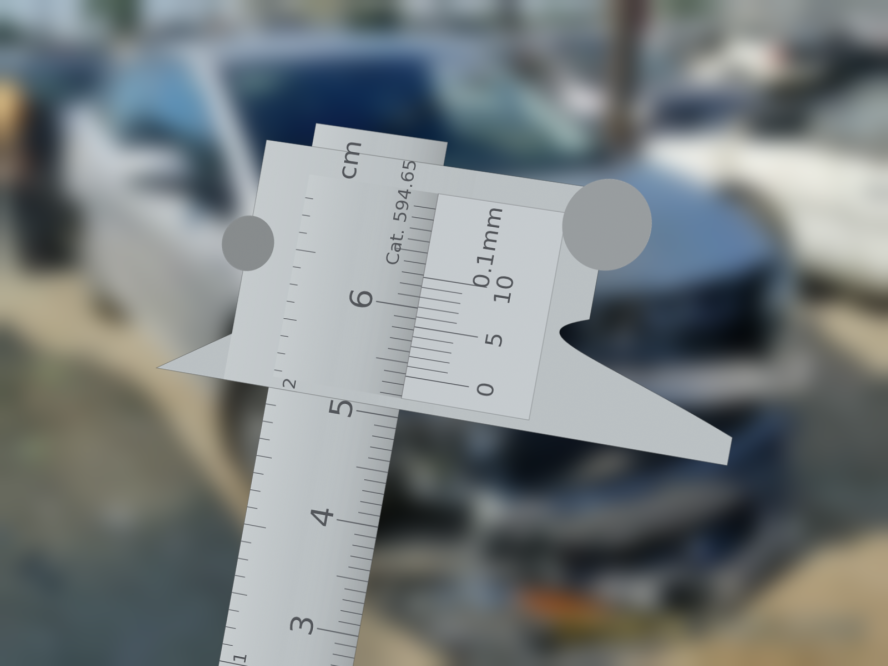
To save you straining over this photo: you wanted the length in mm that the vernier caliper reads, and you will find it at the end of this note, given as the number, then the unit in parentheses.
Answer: 53.8 (mm)
